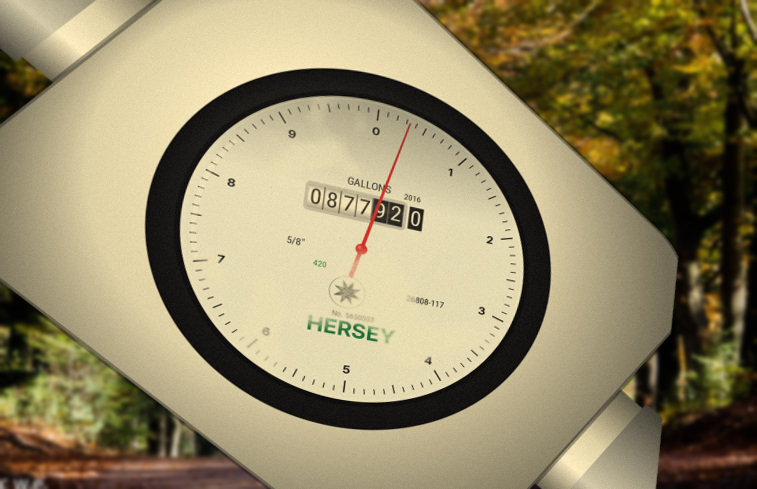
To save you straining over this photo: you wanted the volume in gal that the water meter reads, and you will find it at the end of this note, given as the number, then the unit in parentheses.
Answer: 877920.3 (gal)
